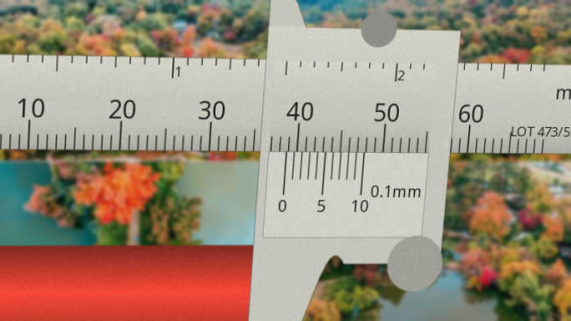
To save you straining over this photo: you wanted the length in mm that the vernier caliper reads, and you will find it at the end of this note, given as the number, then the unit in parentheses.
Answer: 38.8 (mm)
